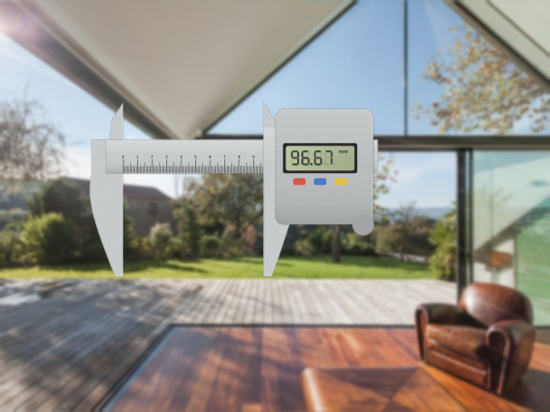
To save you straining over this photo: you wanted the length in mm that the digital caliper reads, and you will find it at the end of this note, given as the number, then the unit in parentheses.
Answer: 96.67 (mm)
